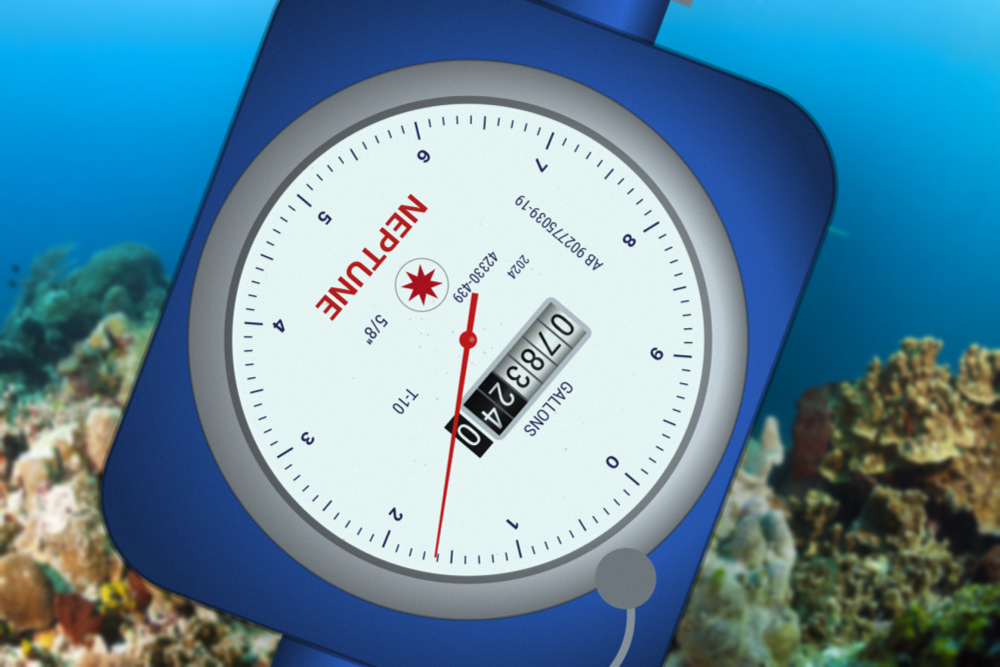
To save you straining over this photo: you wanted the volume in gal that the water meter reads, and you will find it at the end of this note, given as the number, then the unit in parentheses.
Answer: 783241.6 (gal)
